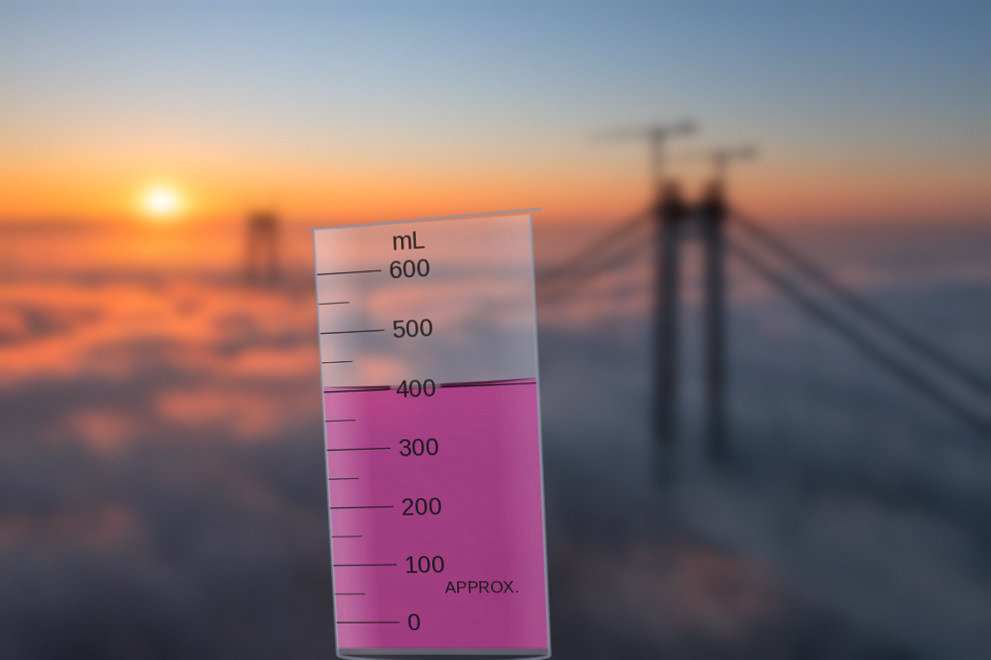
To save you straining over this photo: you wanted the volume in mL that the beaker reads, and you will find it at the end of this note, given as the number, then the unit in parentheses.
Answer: 400 (mL)
